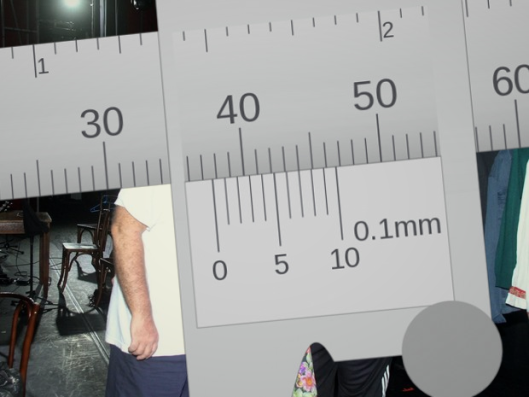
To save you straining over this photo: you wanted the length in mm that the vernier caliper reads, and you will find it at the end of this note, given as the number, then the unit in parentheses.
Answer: 37.7 (mm)
